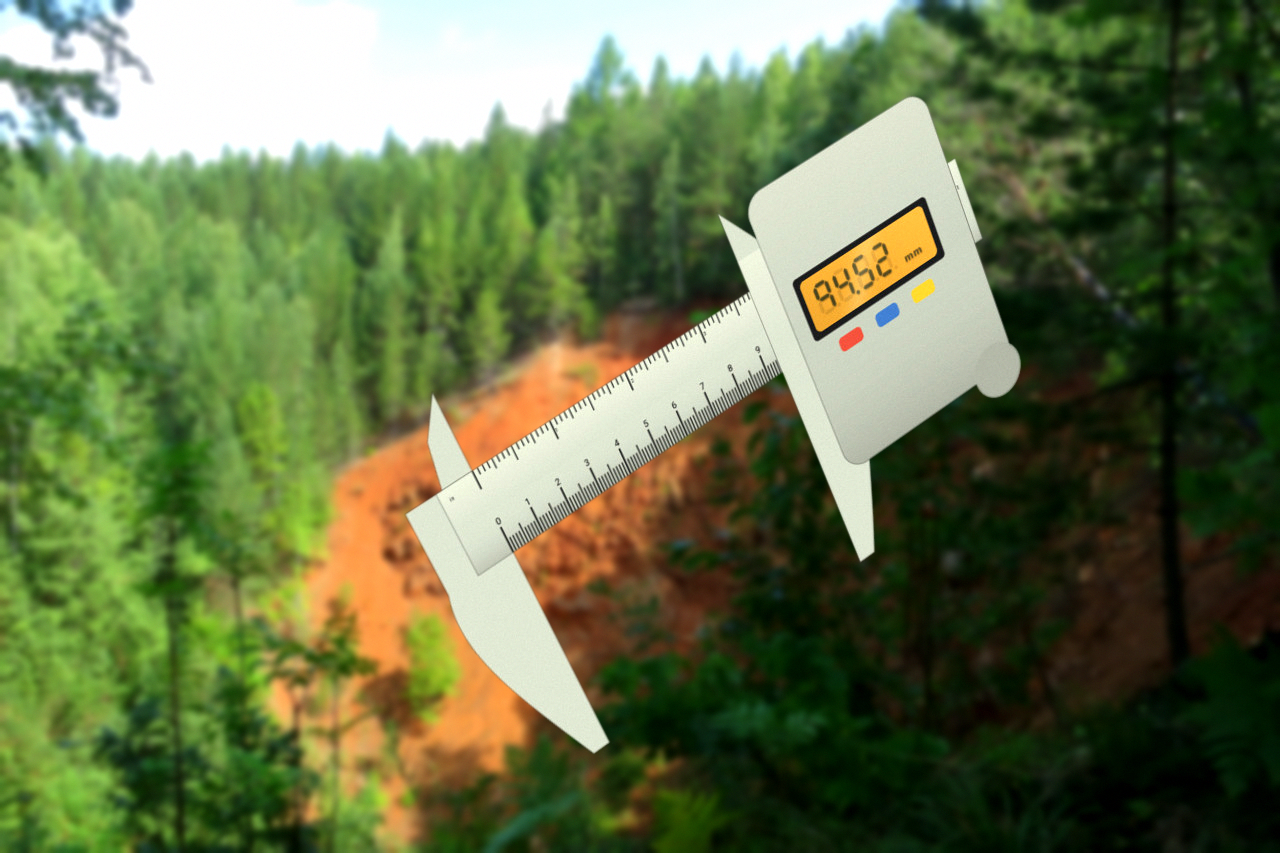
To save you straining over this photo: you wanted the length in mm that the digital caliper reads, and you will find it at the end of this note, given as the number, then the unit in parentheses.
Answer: 94.52 (mm)
